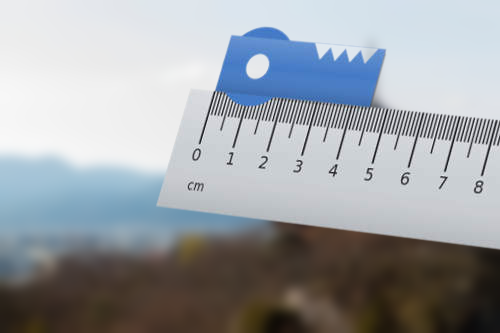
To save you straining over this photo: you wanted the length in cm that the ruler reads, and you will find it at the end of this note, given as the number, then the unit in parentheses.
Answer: 4.5 (cm)
